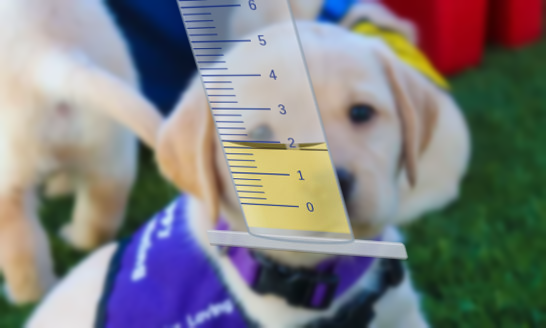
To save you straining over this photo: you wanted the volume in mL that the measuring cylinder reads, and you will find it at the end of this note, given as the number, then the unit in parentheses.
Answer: 1.8 (mL)
